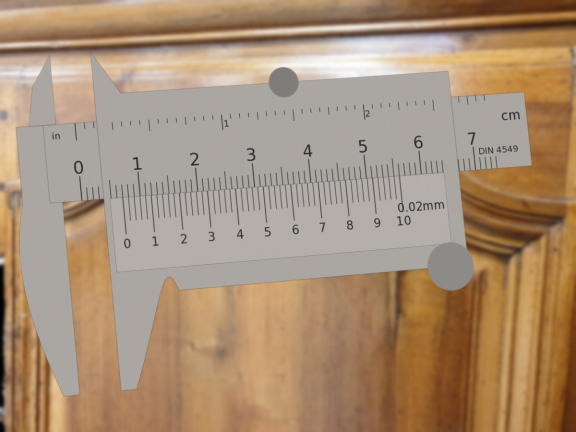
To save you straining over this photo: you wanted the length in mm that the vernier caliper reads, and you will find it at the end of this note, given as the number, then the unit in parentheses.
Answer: 7.0 (mm)
